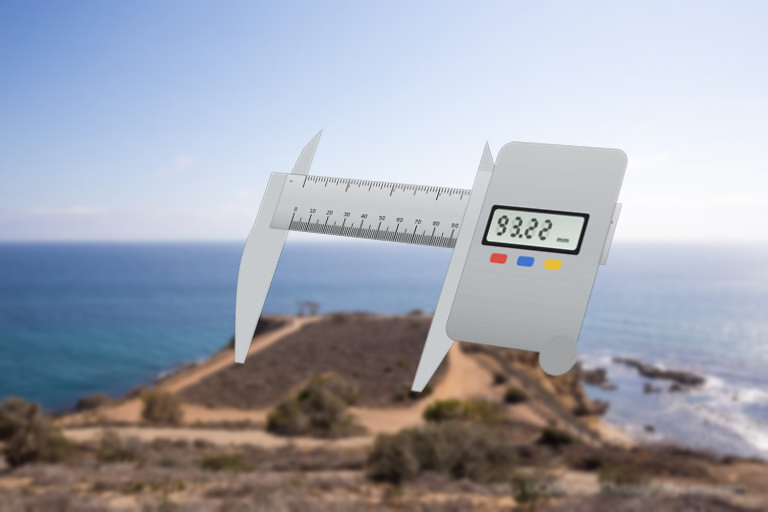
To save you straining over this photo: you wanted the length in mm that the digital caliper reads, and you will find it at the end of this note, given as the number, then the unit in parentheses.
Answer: 93.22 (mm)
